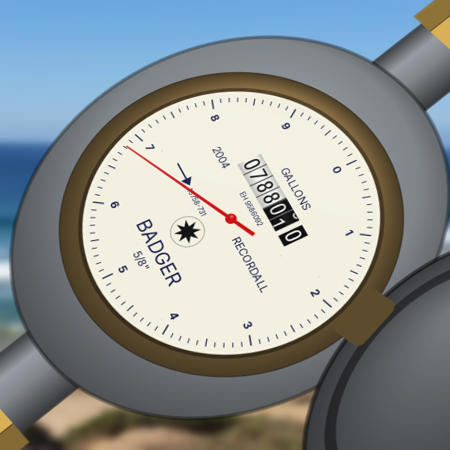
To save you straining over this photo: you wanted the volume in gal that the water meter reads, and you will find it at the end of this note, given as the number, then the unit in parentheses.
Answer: 788006.8 (gal)
